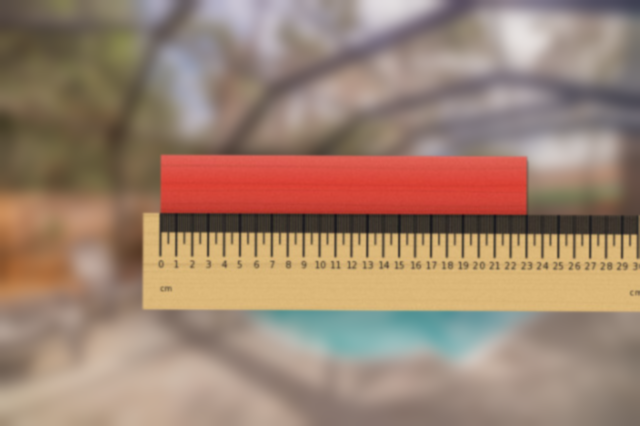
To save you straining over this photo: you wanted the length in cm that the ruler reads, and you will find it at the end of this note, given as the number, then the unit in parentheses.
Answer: 23 (cm)
